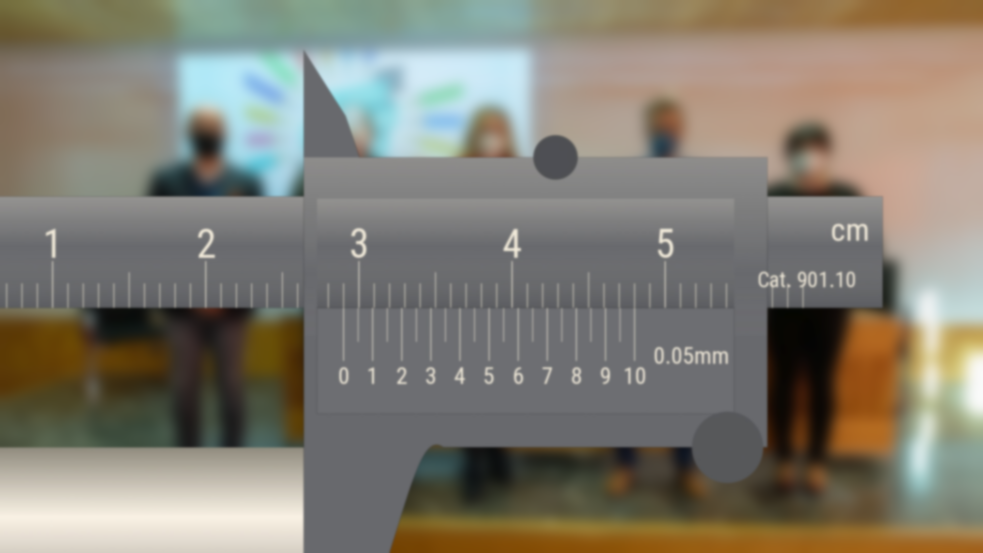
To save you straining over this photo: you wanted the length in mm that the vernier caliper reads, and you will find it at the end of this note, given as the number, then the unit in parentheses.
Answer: 29.0 (mm)
